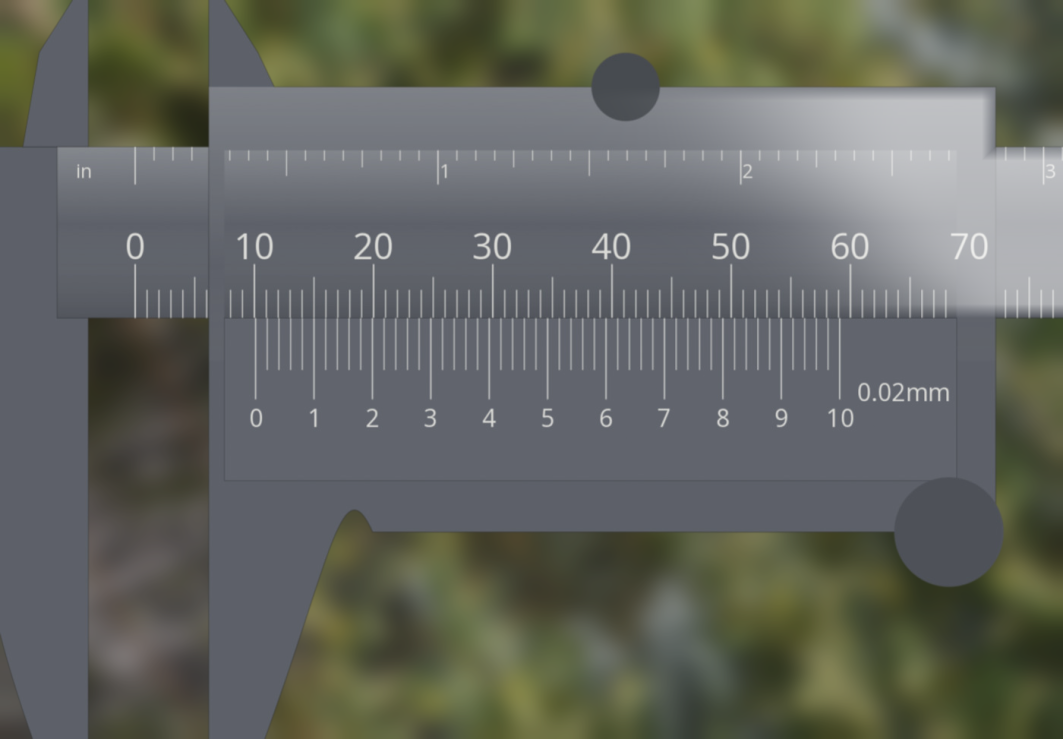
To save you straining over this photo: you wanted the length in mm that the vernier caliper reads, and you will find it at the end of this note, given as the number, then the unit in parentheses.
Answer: 10.1 (mm)
